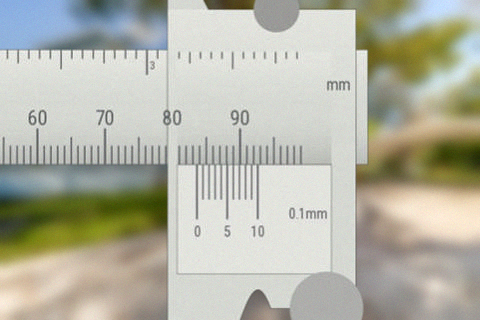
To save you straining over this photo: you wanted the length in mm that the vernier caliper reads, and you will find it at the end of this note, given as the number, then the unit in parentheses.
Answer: 83.6 (mm)
